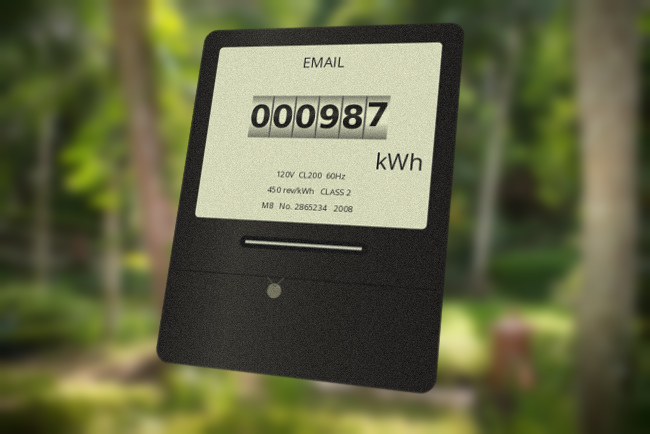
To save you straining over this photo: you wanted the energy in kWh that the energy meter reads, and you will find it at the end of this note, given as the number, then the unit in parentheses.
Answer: 987 (kWh)
